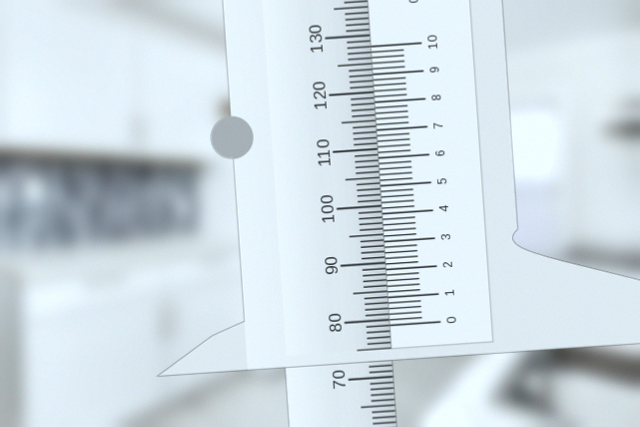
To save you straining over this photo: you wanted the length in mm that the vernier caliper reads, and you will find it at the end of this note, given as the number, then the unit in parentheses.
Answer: 79.0 (mm)
